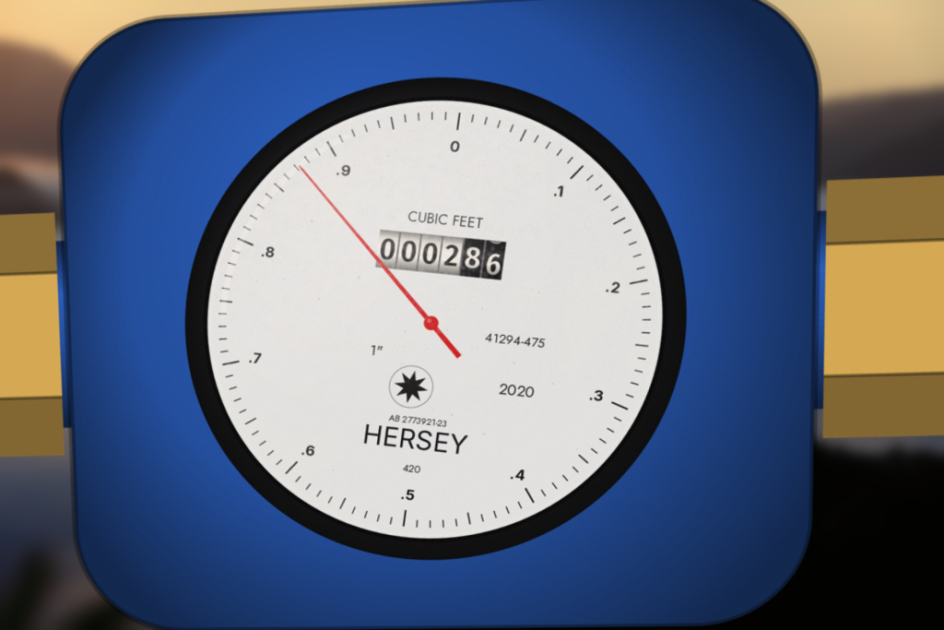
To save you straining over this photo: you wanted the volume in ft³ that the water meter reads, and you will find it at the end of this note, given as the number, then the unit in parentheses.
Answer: 285.87 (ft³)
